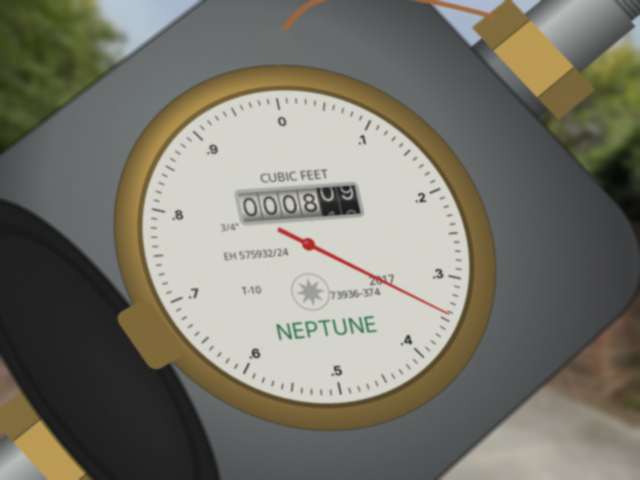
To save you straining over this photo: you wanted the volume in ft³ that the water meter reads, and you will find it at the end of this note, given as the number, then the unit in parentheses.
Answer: 809.34 (ft³)
